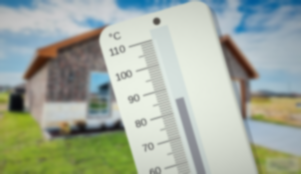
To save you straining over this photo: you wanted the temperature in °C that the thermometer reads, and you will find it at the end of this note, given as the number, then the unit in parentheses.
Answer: 85 (°C)
